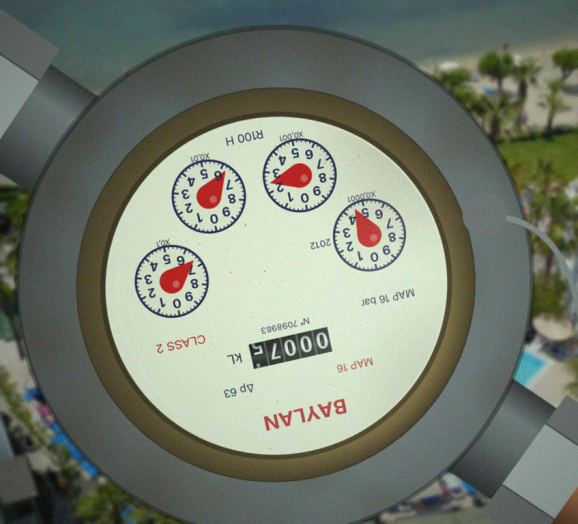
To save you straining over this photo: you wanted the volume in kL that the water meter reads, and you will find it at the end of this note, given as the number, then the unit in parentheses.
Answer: 74.6624 (kL)
